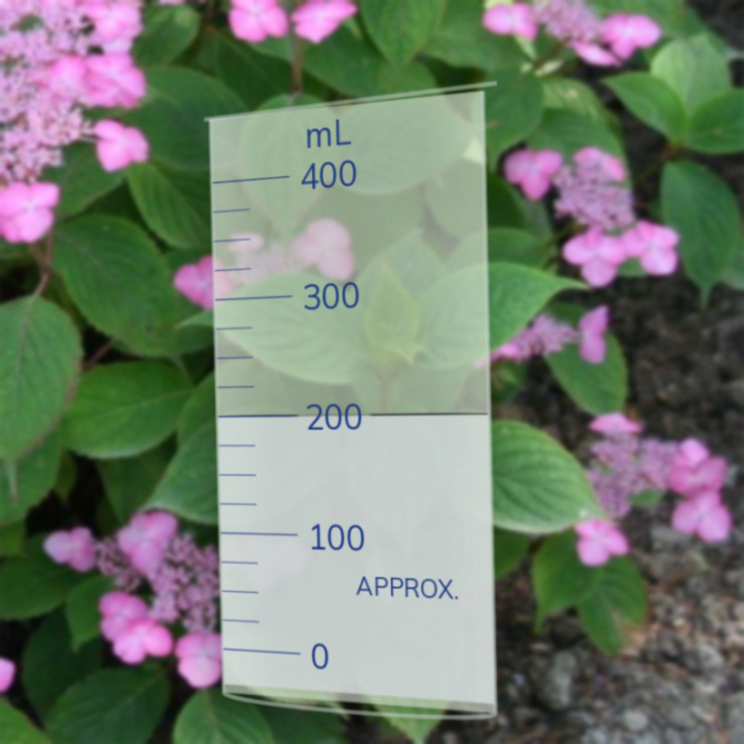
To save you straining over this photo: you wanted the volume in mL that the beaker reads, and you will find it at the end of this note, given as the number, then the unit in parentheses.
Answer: 200 (mL)
